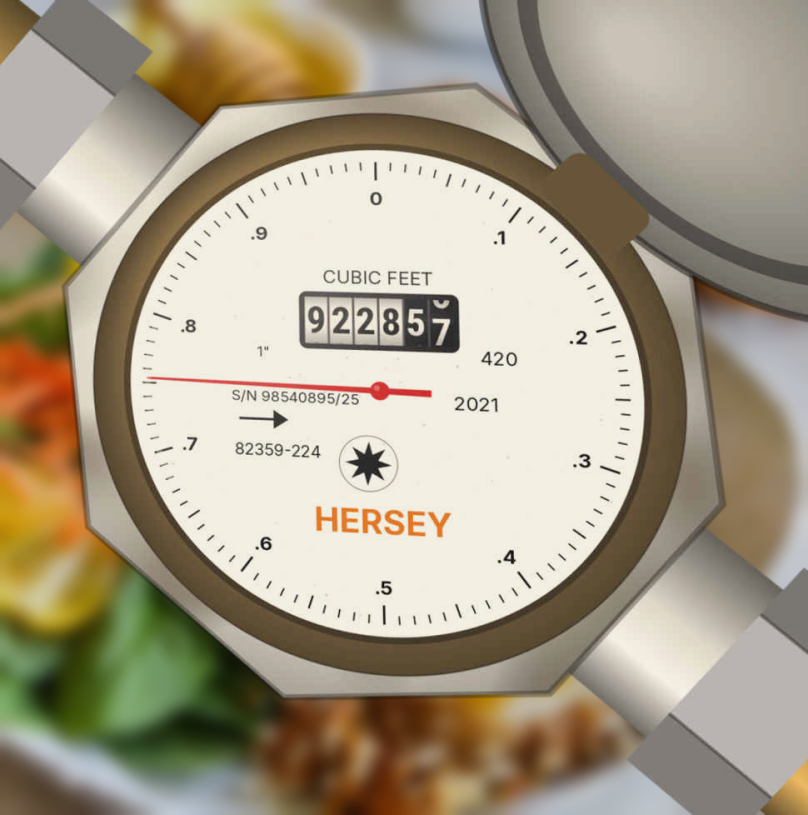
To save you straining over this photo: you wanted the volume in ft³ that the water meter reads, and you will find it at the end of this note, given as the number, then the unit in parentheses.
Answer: 922856.75 (ft³)
